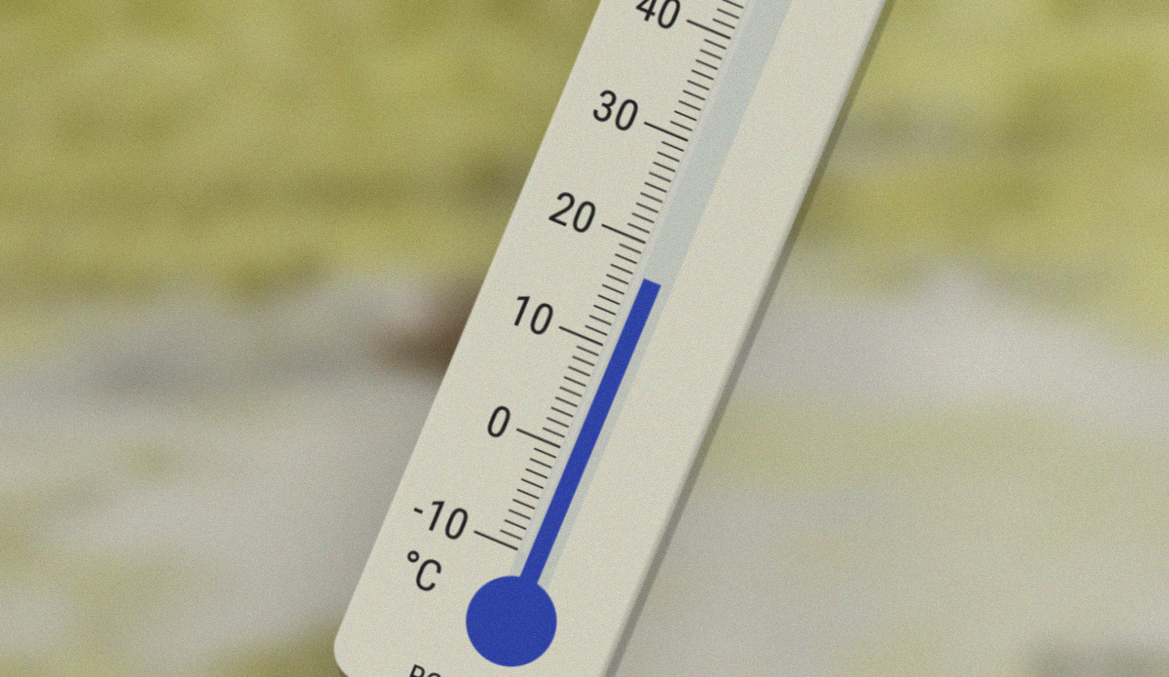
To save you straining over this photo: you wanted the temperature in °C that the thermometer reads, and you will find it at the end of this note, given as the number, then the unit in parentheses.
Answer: 17 (°C)
